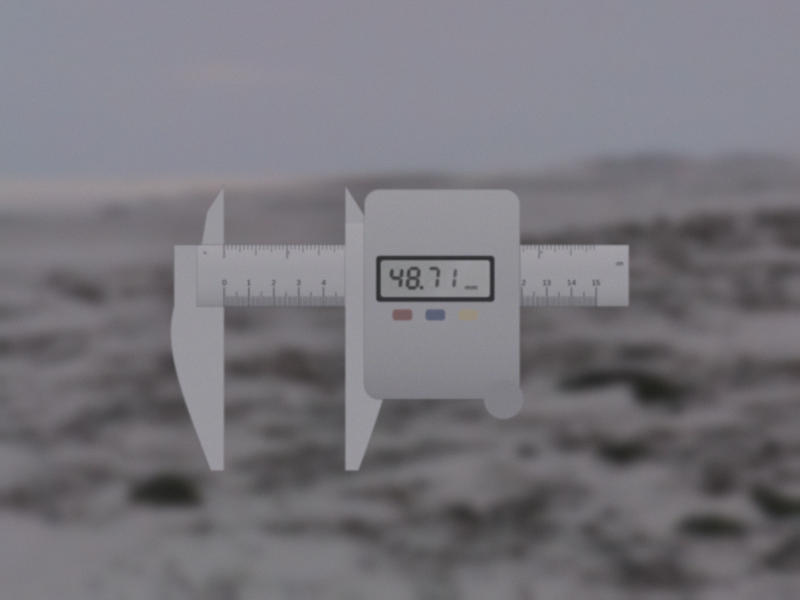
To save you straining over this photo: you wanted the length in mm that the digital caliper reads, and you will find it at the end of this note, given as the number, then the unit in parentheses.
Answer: 48.71 (mm)
